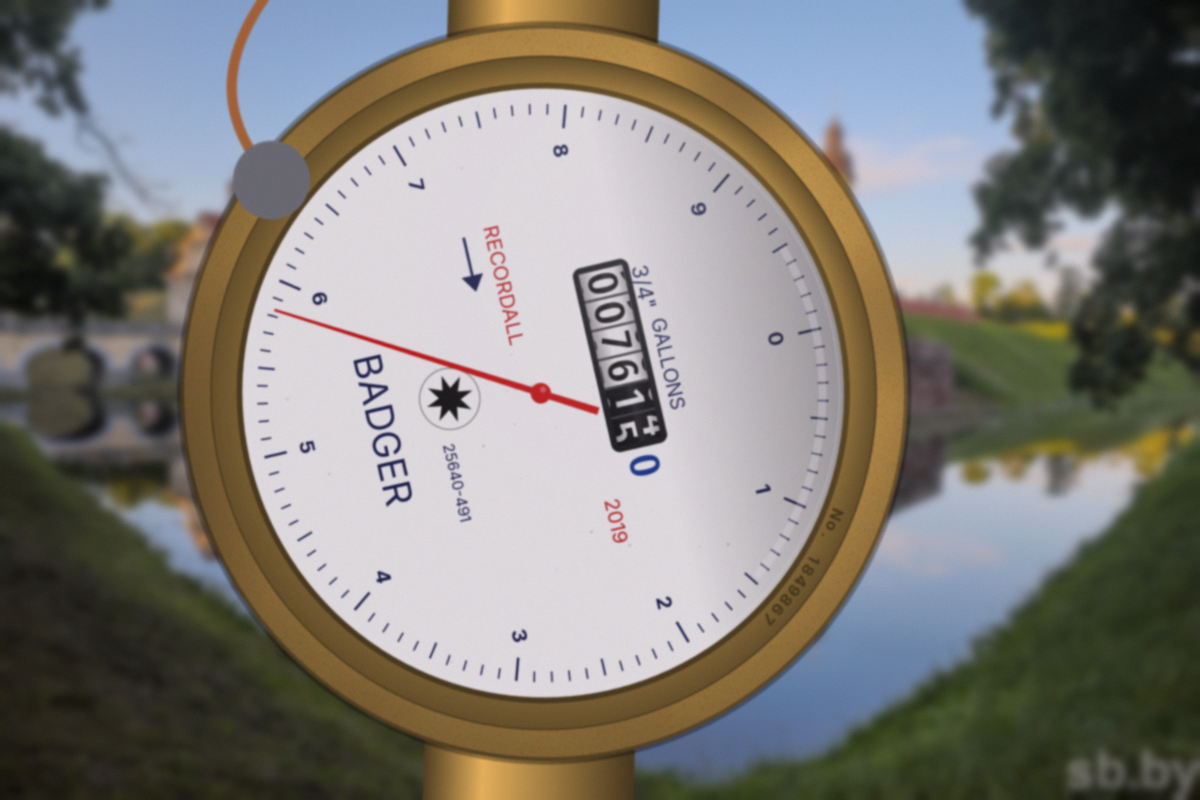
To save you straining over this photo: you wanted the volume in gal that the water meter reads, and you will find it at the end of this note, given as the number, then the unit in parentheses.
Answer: 76145.8 (gal)
